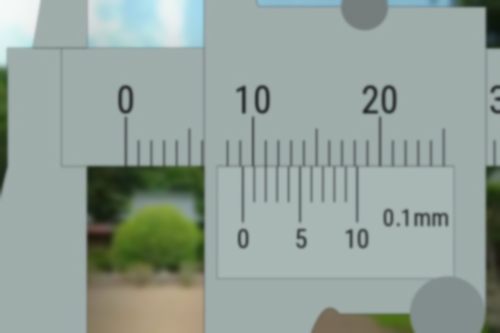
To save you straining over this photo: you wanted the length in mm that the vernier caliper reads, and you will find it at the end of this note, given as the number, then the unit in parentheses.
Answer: 9.2 (mm)
